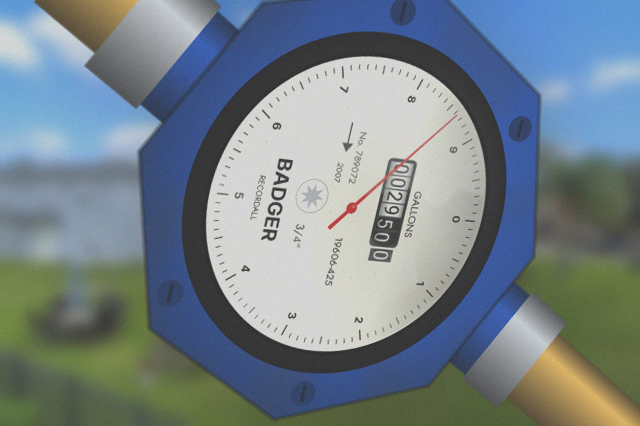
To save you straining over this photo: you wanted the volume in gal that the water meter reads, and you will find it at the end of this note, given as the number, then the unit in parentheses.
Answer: 29498.6 (gal)
